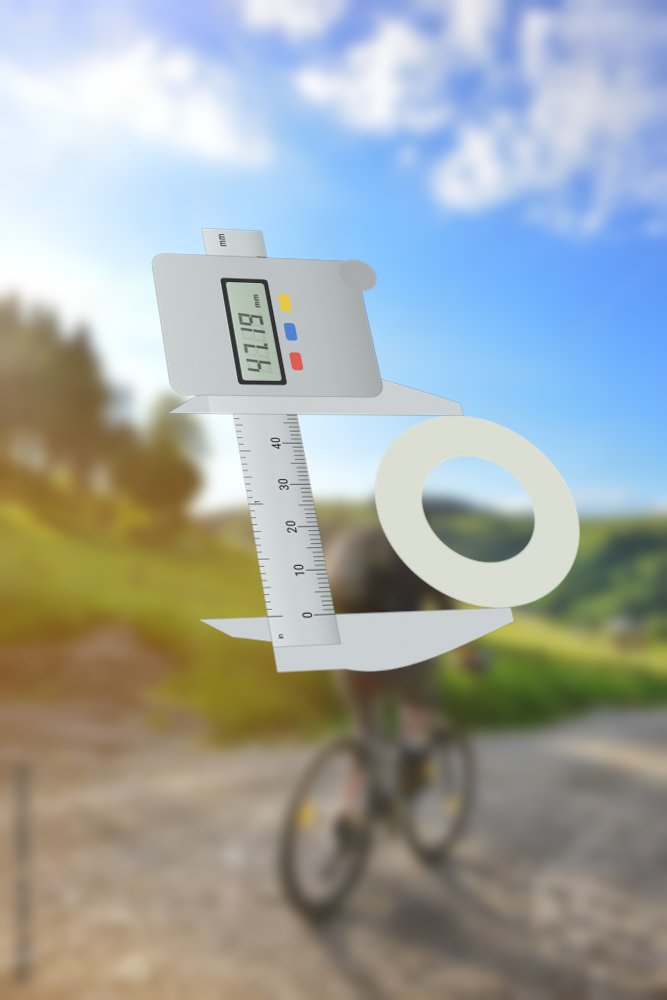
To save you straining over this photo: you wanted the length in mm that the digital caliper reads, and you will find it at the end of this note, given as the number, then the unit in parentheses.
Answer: 47.19 (mm)
